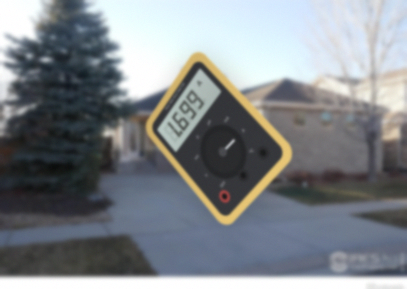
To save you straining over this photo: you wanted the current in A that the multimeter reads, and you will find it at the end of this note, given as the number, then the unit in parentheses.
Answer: 1.699 (A)
